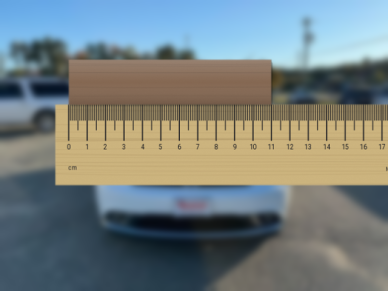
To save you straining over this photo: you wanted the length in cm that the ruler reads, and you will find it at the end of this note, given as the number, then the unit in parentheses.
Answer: 11 (cm)
